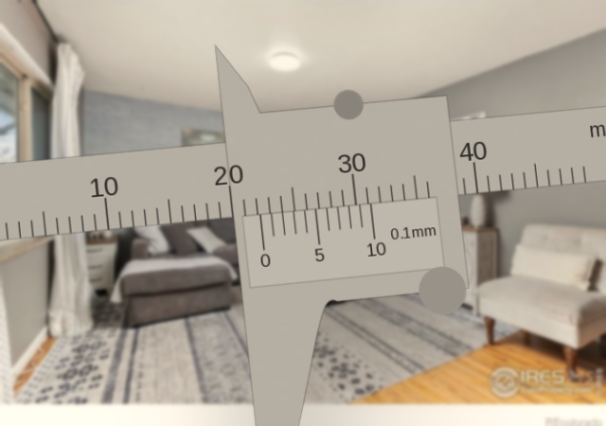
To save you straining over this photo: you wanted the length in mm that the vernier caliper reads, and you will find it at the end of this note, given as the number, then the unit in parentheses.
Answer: 22.2 (mm)
